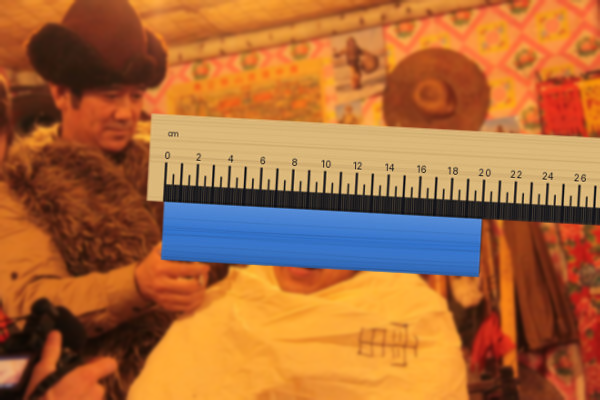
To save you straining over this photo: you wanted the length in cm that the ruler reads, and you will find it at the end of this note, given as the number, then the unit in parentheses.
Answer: 20 (cm)
